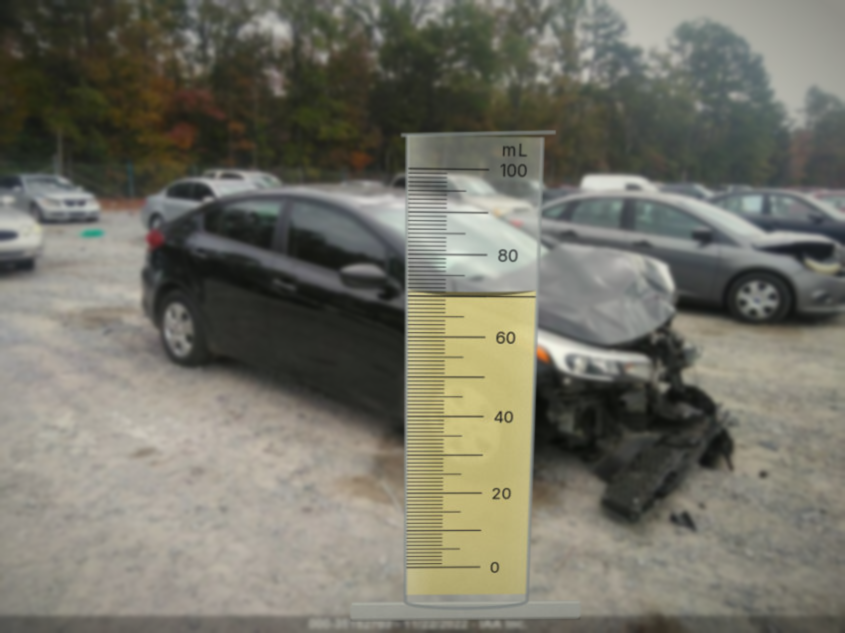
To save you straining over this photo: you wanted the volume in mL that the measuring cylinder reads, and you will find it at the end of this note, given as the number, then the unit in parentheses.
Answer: 70 (mL)
